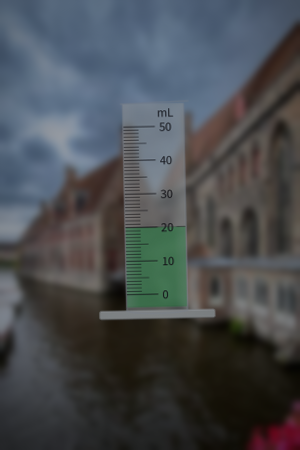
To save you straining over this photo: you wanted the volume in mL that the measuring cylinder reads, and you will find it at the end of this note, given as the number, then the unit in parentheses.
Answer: 20 (mL)
